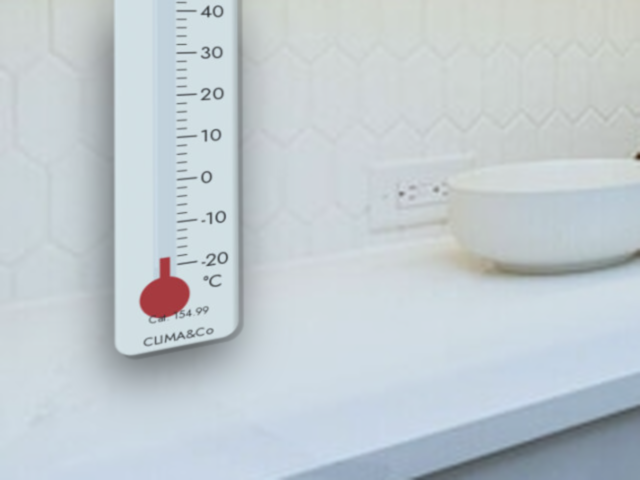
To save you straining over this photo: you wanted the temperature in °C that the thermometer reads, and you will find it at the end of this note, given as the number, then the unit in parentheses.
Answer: -18 (°C)
